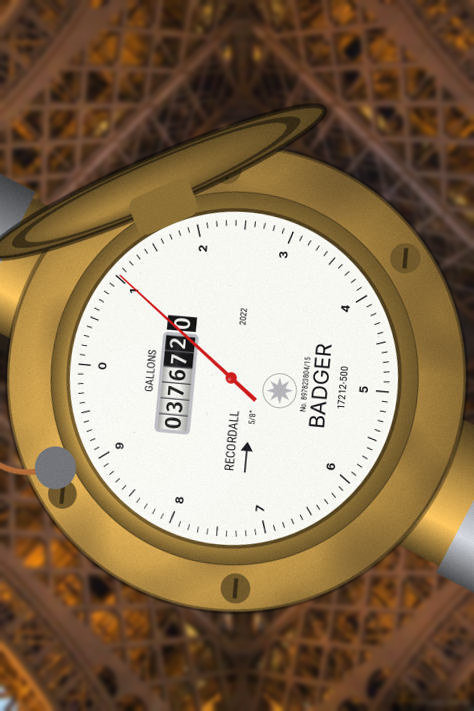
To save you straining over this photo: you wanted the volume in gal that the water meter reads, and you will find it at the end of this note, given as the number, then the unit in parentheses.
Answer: 376721.0 (gal)
